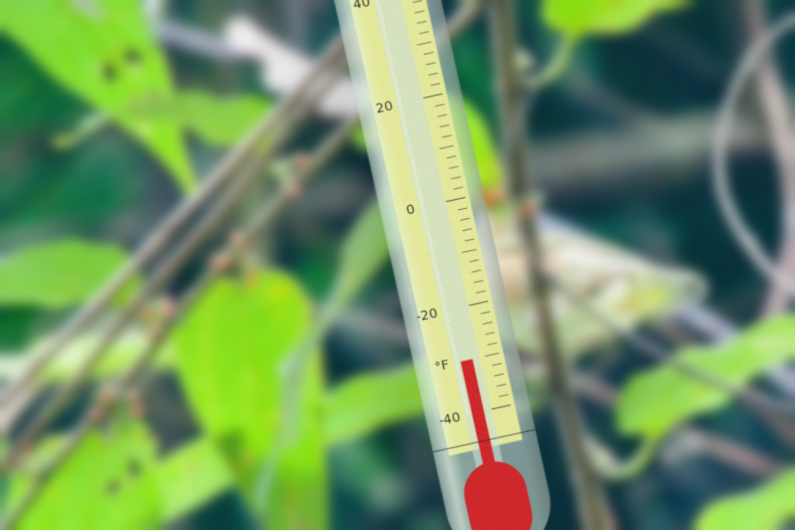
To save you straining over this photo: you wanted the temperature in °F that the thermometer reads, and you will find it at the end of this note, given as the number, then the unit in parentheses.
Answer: -30 (°F)
